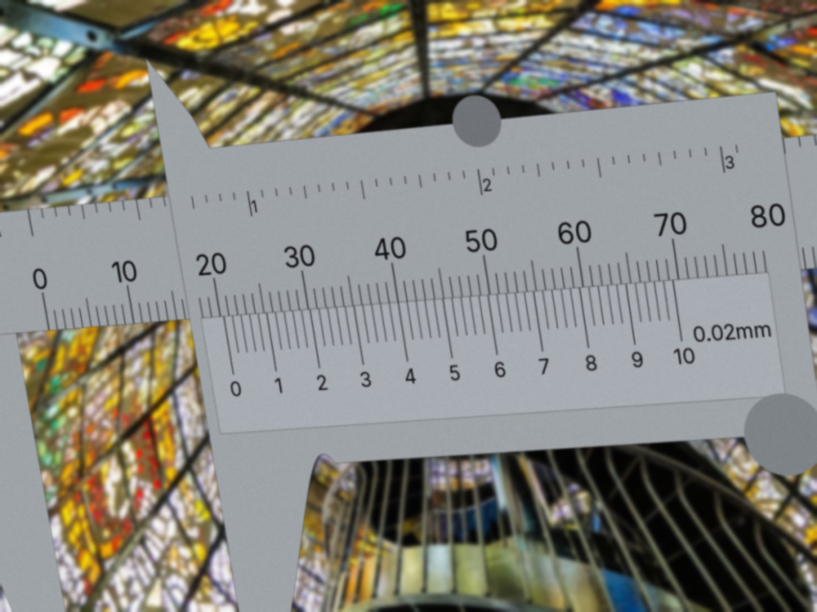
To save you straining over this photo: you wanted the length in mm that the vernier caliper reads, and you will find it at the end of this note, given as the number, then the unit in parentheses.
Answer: 20.4 (mm)
